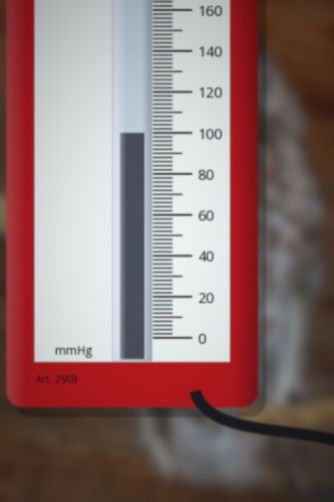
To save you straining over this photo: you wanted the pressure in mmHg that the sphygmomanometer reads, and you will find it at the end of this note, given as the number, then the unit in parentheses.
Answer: 100 (mmHg)
